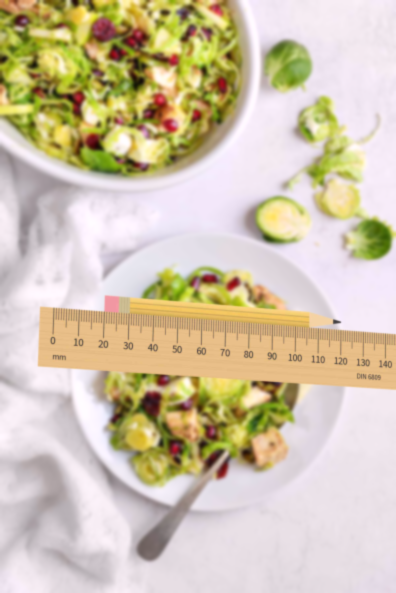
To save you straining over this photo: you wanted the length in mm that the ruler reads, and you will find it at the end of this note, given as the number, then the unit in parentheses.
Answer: 100 (mm)
